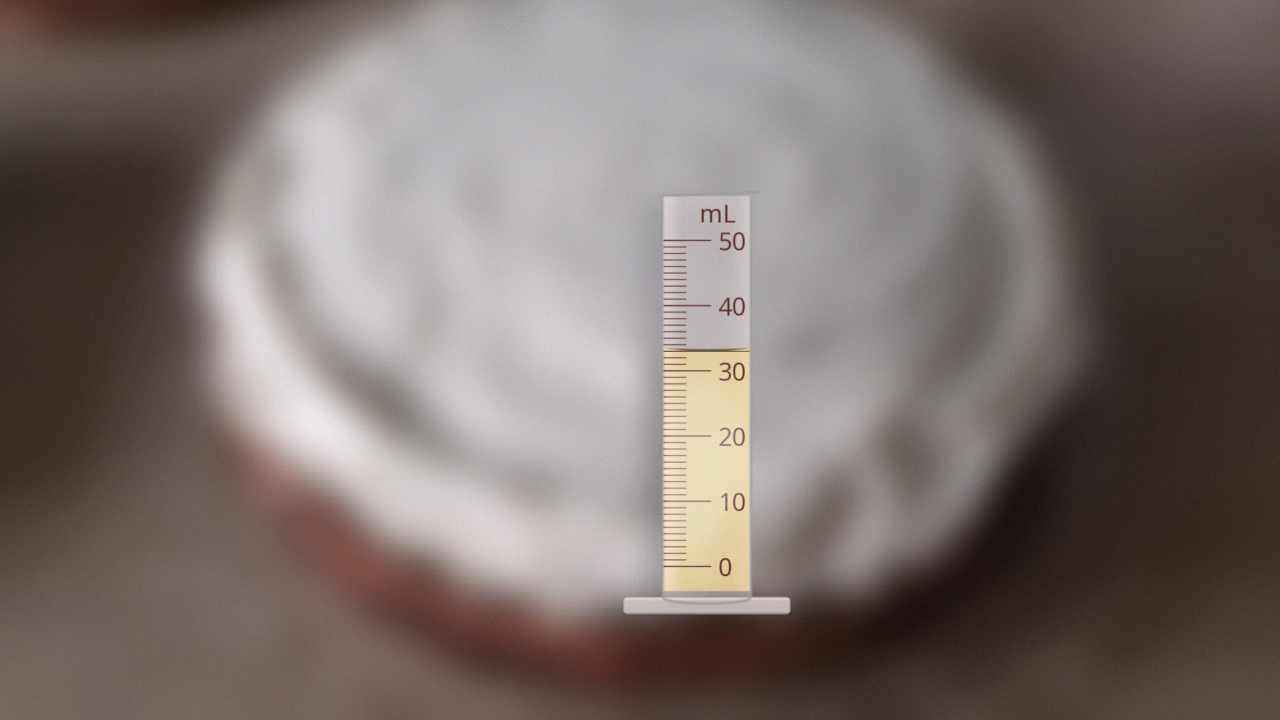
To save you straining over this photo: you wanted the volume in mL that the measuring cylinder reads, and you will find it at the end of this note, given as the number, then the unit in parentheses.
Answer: 33 (mL)
